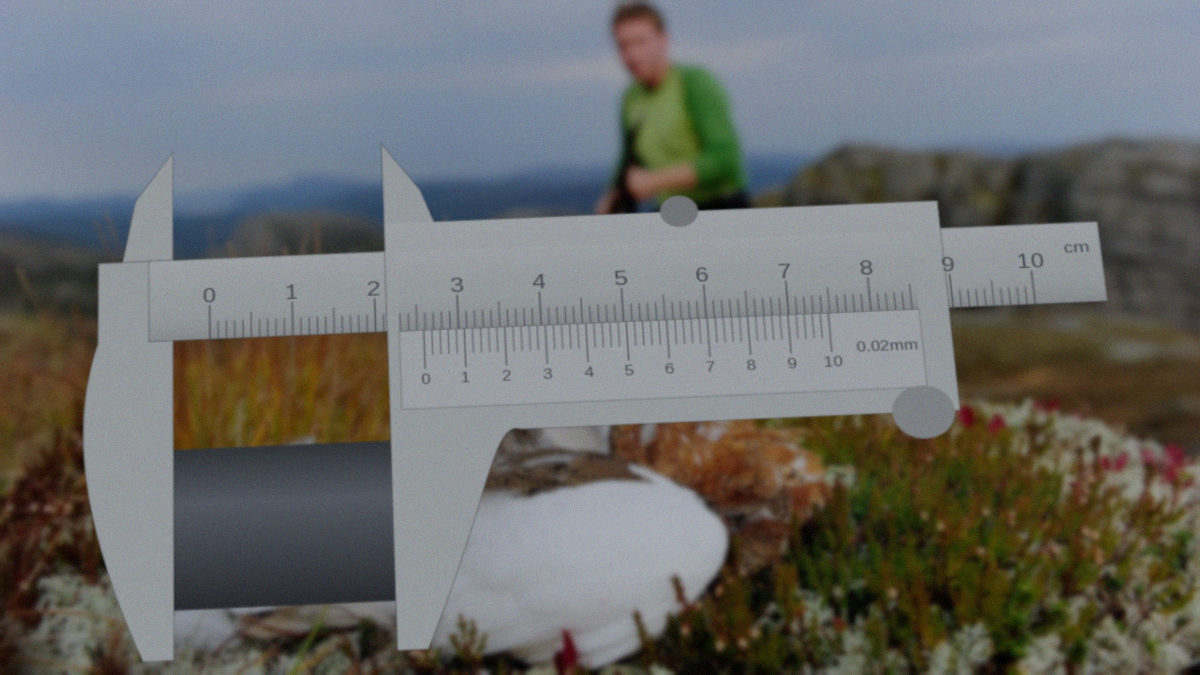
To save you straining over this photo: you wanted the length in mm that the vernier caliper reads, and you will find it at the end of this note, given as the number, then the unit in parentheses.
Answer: 25.8 (mm)
